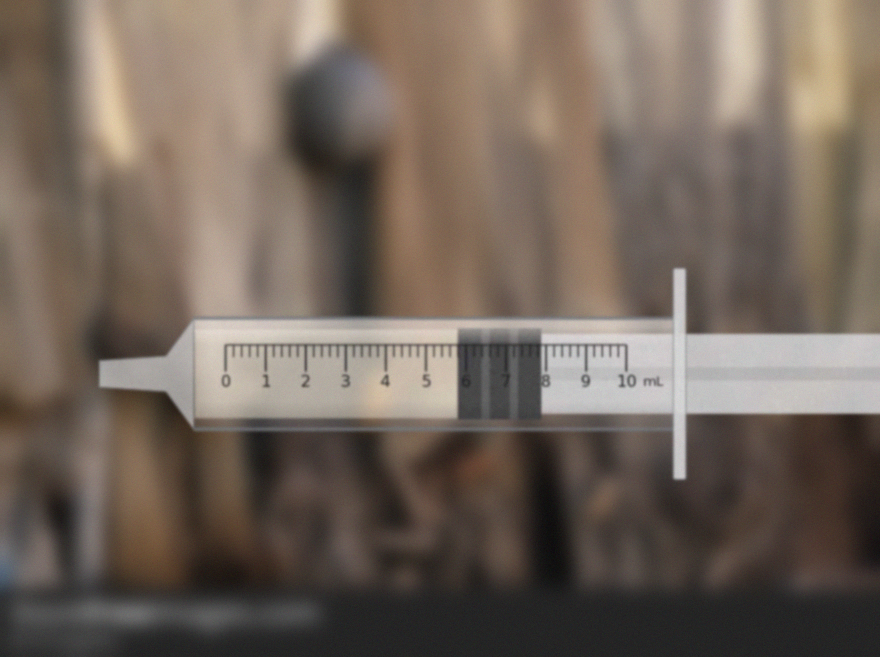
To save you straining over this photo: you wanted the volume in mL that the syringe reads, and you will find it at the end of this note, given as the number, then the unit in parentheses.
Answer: 5.8 (mL)
